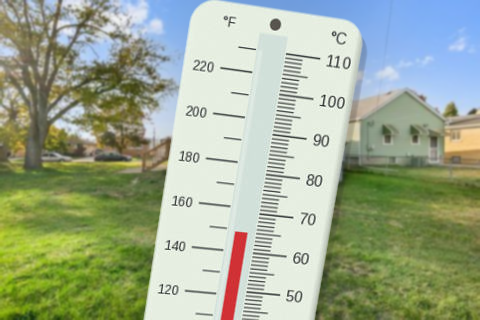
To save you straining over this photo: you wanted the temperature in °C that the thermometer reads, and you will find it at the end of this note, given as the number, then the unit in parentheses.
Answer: 65 (°C)
